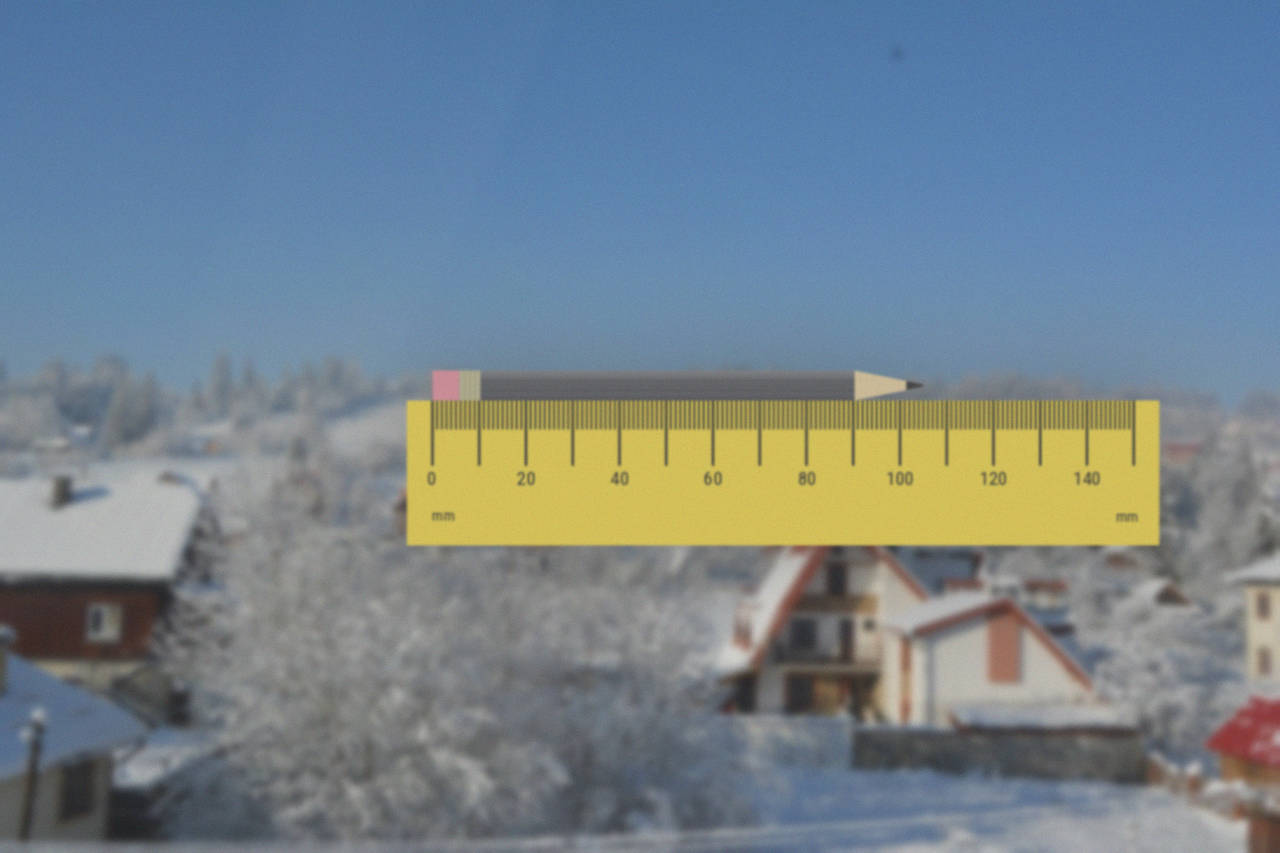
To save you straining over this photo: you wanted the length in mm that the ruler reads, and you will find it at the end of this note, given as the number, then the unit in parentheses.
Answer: 105 (mm)
